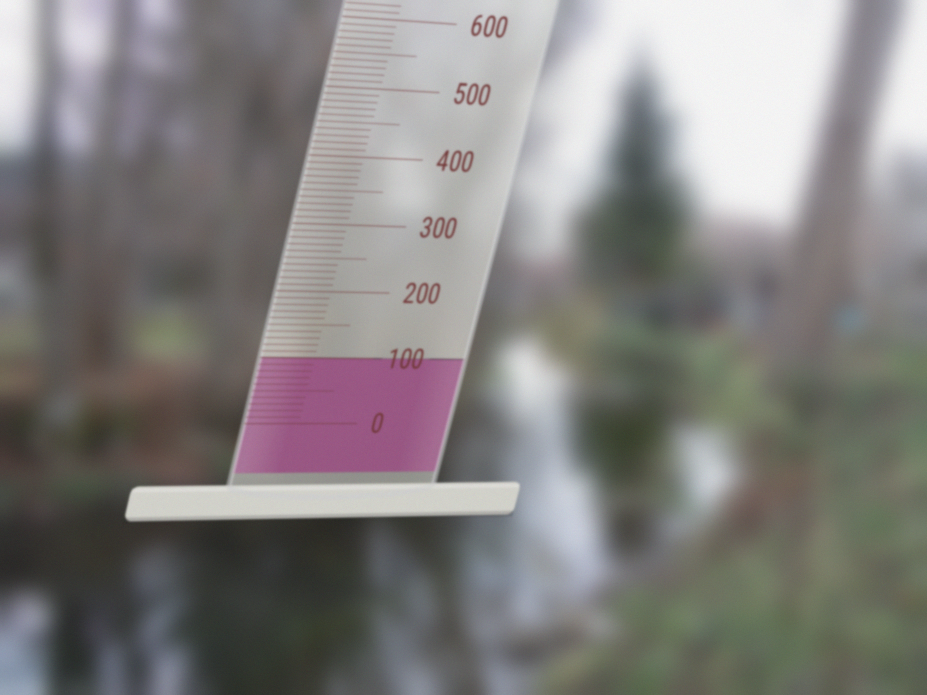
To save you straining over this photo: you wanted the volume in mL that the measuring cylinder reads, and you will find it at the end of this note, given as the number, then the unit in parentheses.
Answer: 100 (mL)
